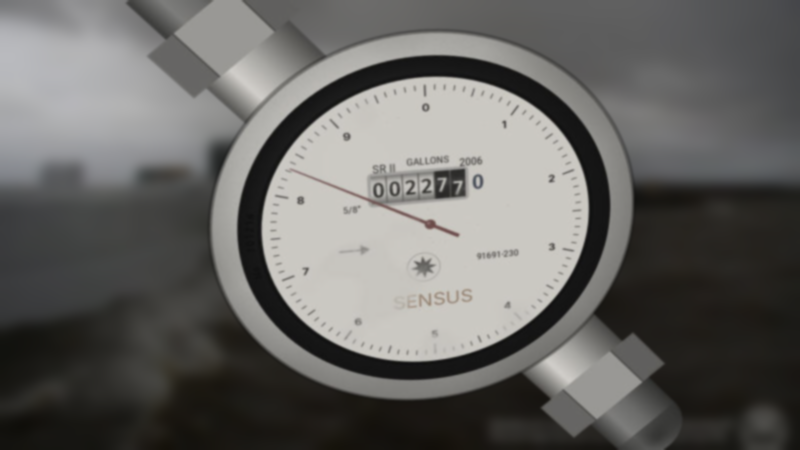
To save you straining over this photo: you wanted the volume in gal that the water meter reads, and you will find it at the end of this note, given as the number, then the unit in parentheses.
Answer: 22768.3 (gal)
